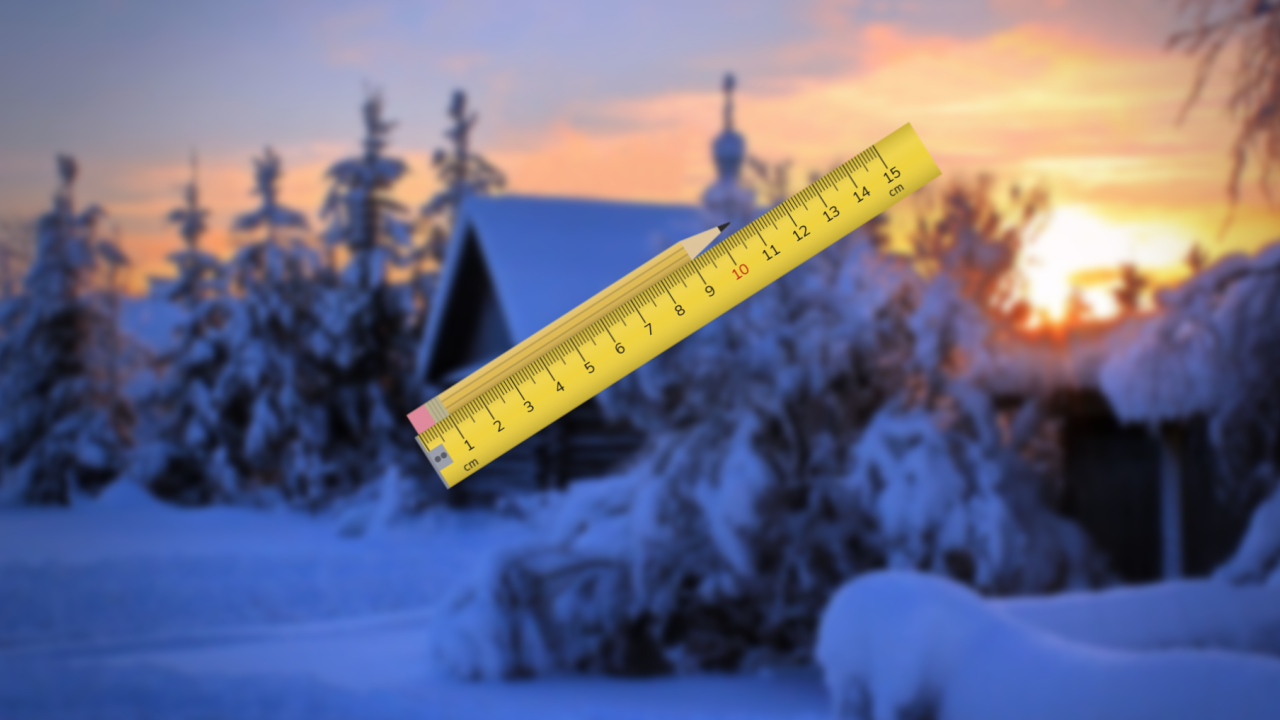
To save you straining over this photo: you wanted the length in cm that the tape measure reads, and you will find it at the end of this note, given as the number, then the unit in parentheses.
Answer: 10.5 (cm)
